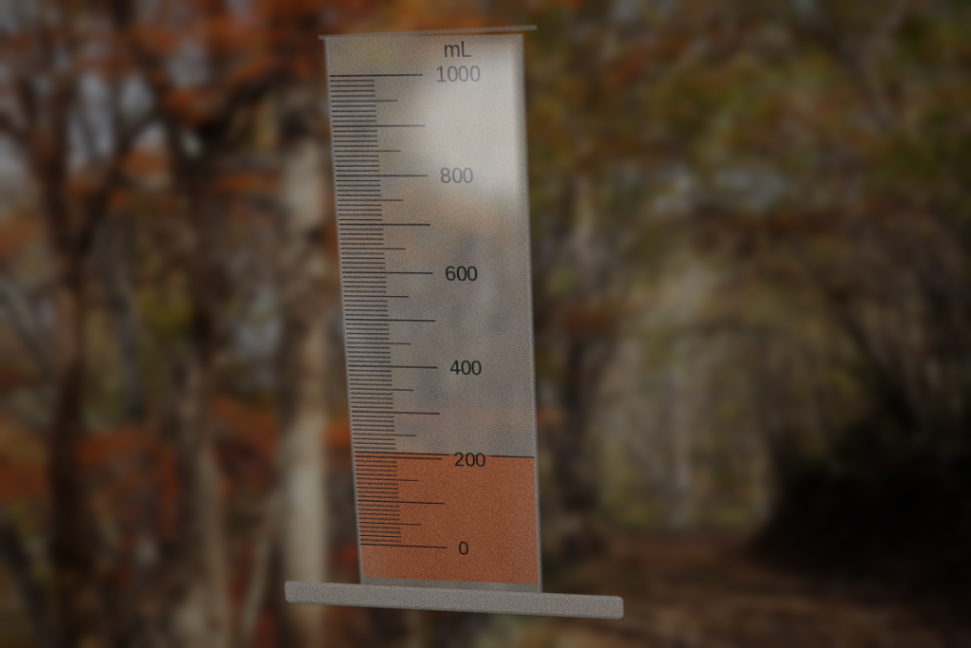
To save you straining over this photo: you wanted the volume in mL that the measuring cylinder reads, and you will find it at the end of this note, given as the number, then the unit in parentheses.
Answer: 210 (mL)
